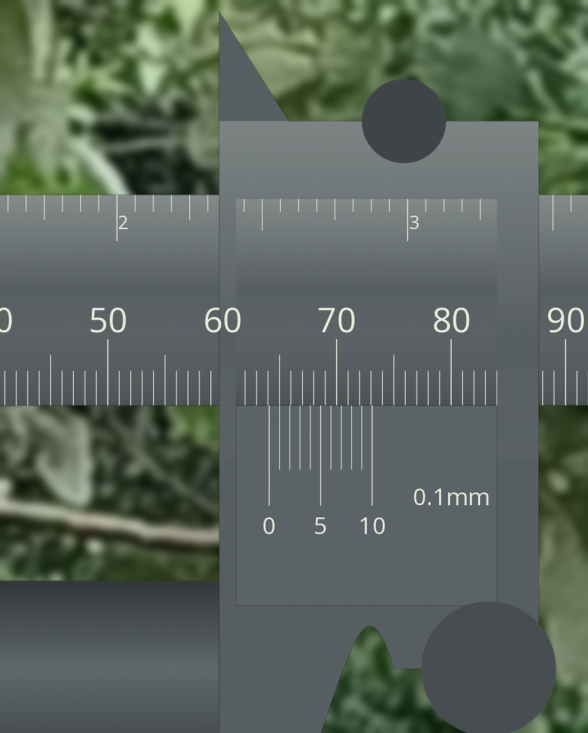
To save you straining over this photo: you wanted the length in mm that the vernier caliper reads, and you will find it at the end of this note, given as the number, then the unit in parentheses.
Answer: 64.1 (mm)
